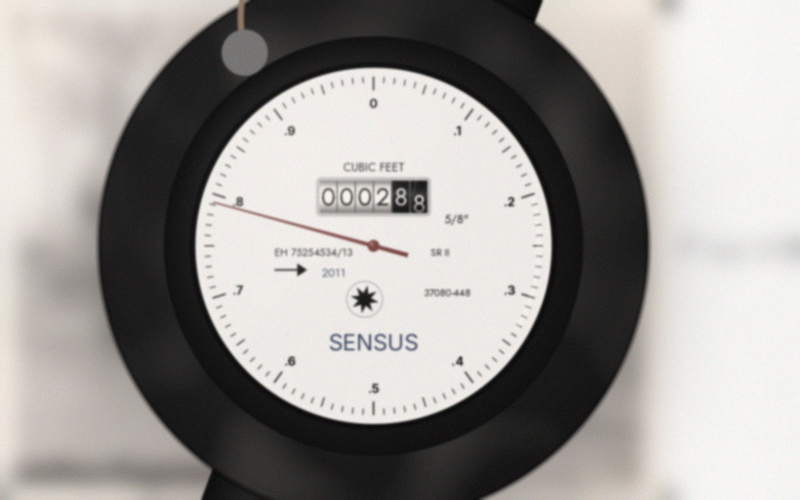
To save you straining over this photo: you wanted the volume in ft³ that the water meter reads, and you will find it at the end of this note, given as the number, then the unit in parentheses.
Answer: 287.79 (ft³)
